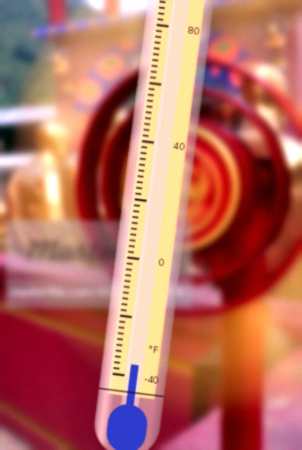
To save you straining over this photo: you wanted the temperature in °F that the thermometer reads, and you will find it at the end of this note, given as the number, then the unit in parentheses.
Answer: -36 (°F)
